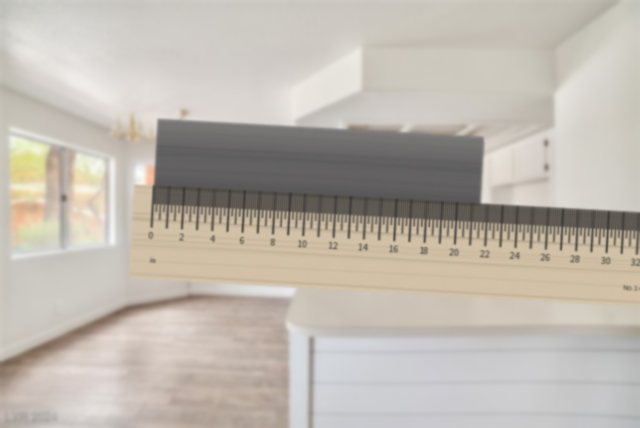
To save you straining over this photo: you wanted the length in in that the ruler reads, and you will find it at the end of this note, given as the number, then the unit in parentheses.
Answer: 21.5 (in)
